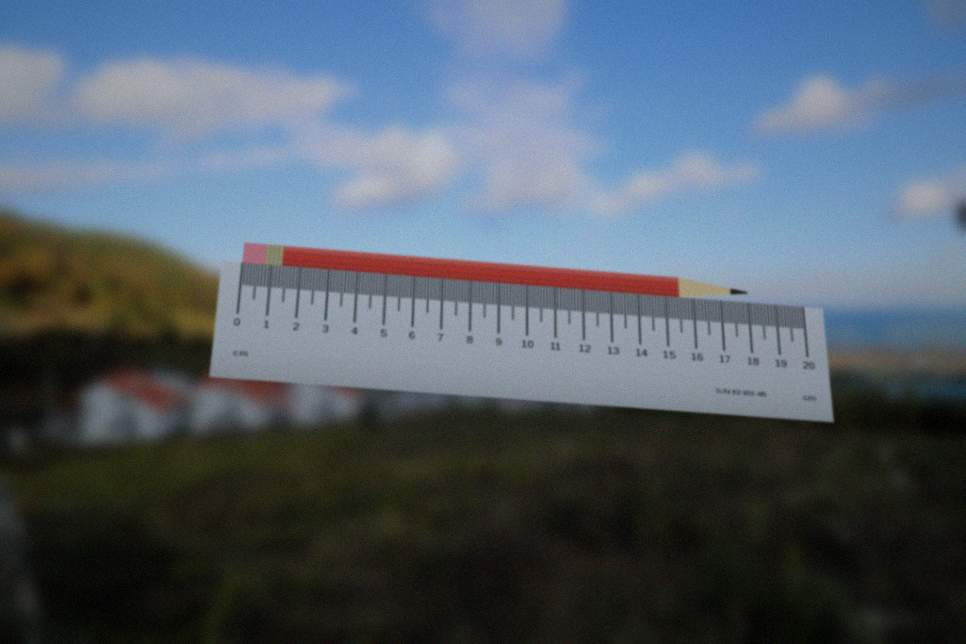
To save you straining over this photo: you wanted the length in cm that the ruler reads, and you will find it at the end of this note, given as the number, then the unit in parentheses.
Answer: 18 (cm)
